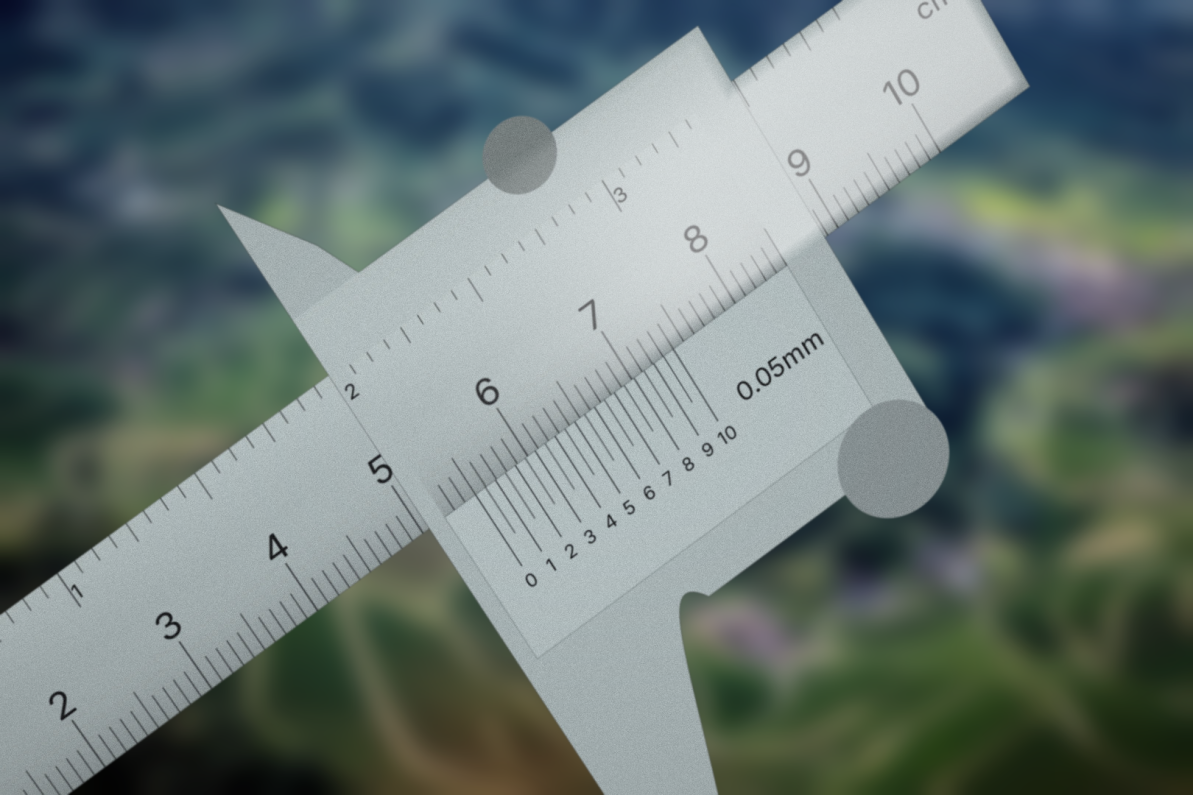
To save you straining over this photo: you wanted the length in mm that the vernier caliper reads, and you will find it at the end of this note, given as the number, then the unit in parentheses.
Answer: 55.0 (mm)
